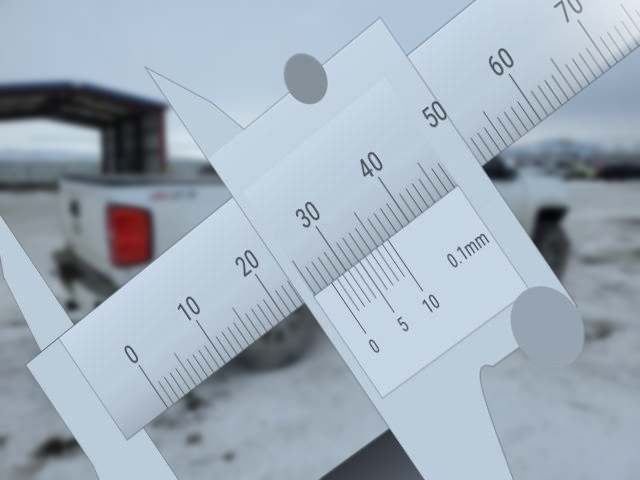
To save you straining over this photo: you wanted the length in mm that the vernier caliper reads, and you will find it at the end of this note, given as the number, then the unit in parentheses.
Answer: 27.6 (mm)
